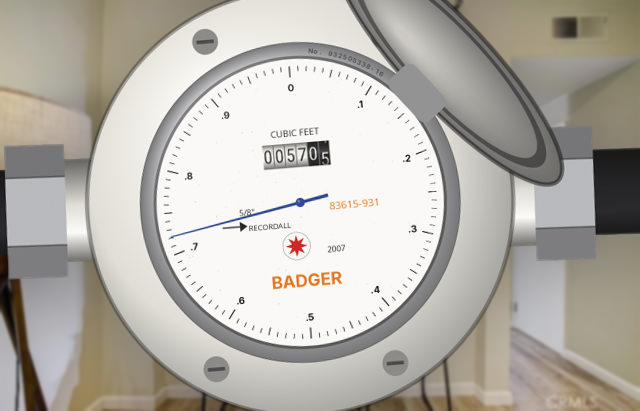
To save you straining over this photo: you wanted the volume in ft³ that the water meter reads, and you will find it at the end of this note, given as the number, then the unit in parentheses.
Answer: 5704.72 (ft³)
